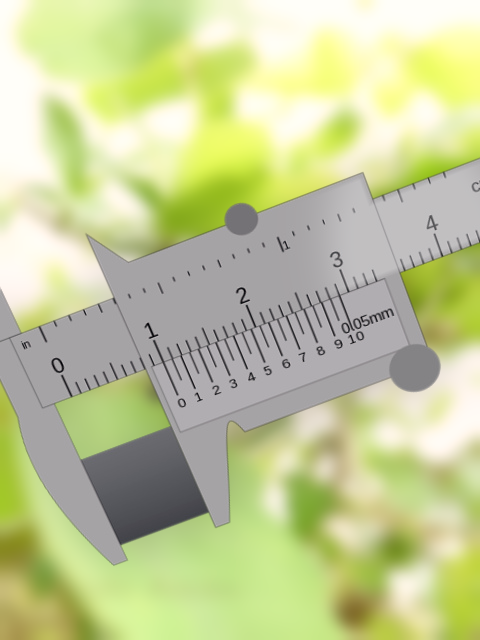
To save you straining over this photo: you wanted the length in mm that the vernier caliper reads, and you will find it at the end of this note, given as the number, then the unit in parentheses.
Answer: 10.0 (mm)
